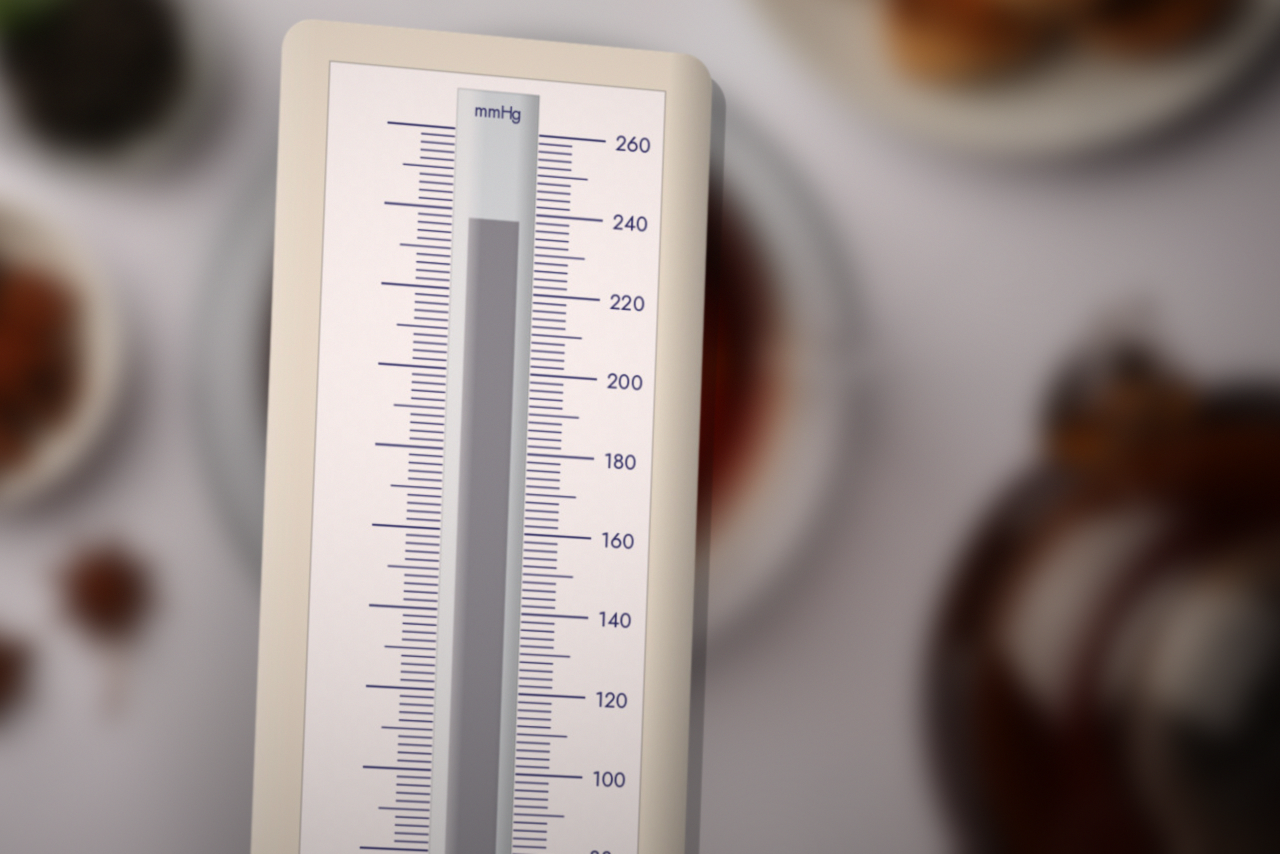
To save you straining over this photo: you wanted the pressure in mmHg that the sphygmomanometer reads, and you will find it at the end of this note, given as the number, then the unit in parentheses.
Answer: 238 (mmHg)
